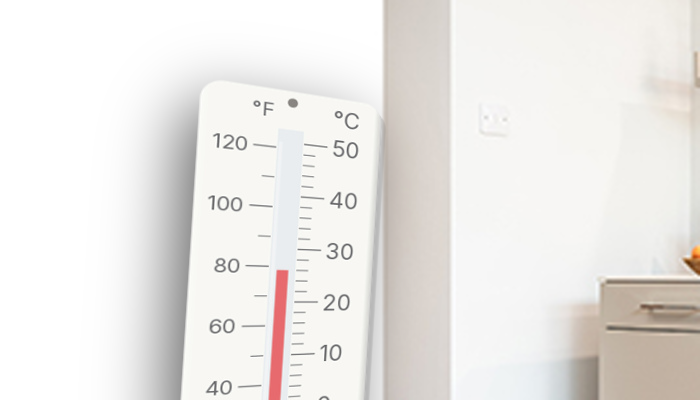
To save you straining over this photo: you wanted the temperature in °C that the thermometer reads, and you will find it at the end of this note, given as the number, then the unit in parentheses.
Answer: 26 (°C)
